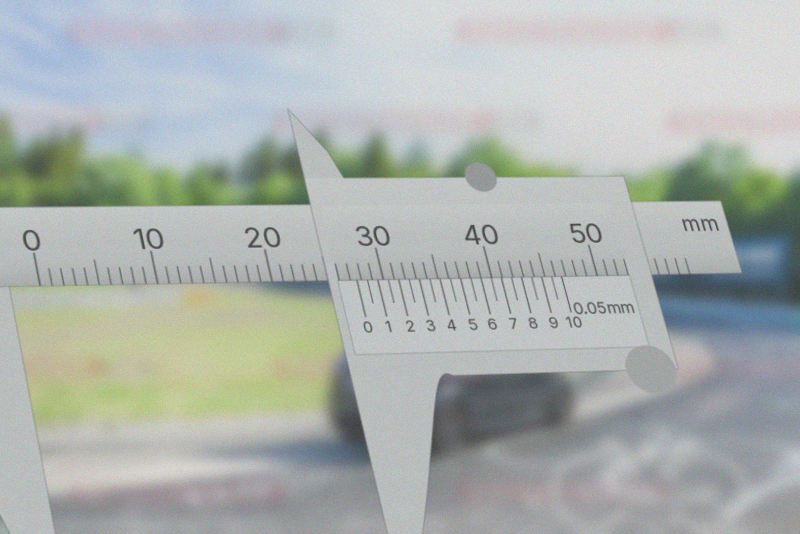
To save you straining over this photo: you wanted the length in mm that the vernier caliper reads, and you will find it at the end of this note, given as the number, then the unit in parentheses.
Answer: 27.6 (mm)
